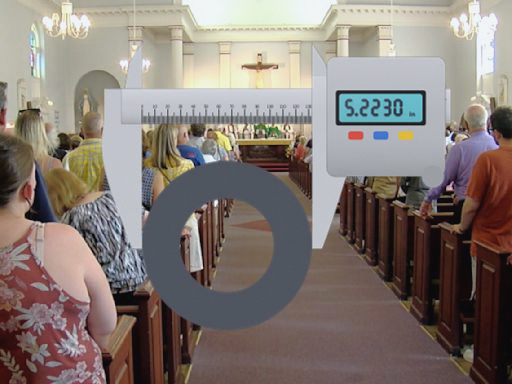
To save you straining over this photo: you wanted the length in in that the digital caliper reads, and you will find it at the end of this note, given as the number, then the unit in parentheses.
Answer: 5.2230 (in)
